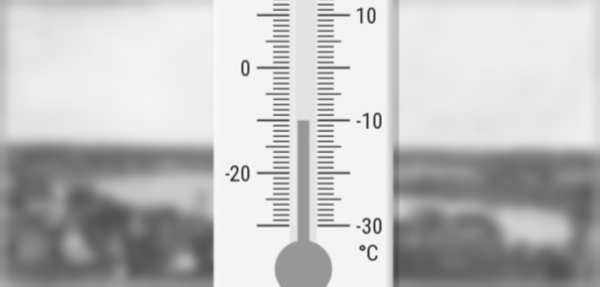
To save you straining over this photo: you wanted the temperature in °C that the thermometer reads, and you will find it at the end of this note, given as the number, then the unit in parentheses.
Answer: -10 (°C)
